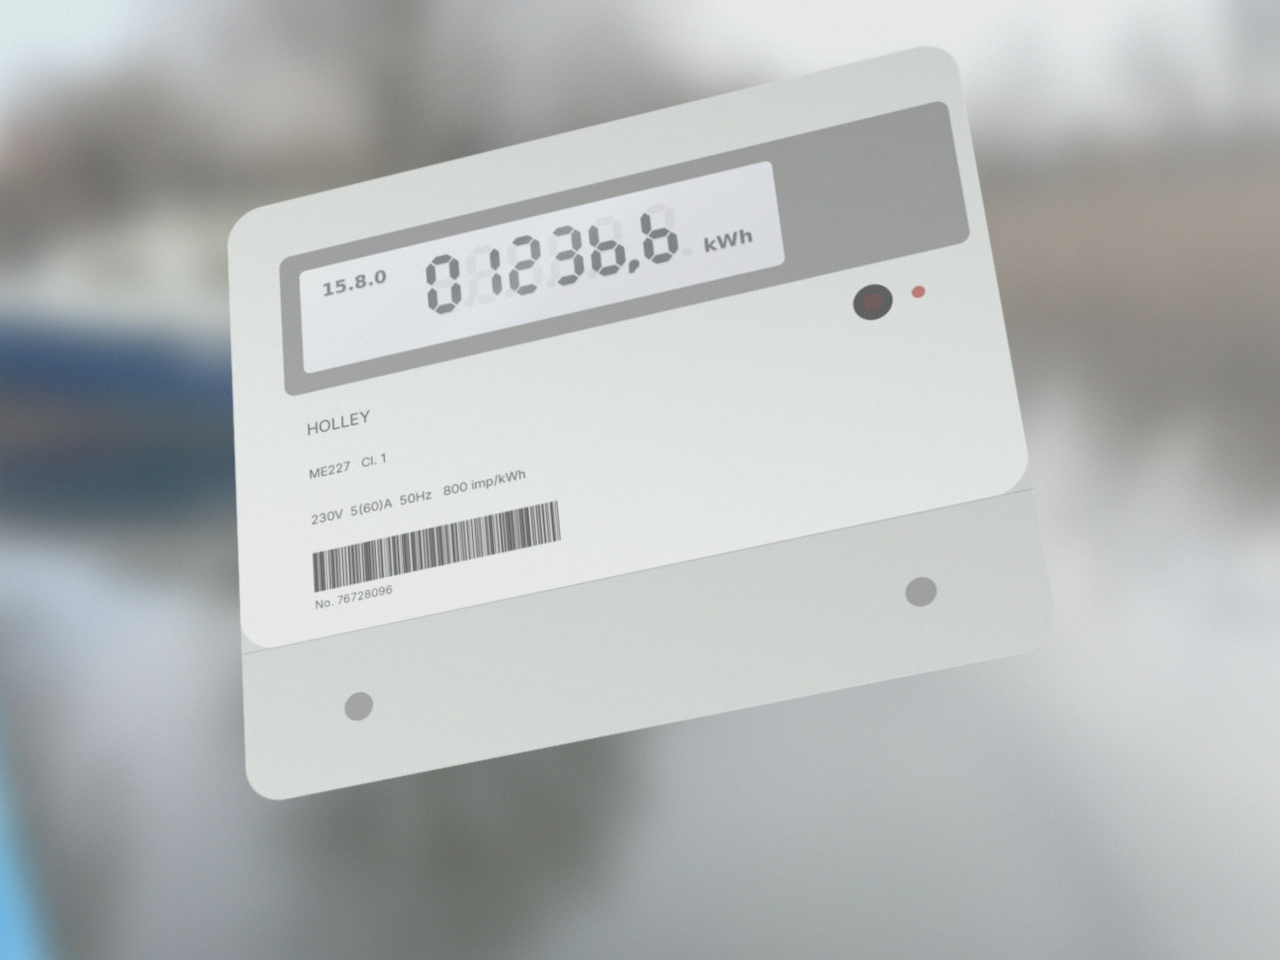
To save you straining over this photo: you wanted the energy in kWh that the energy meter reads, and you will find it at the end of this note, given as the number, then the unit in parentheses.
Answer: 1236.6 (kWh)
